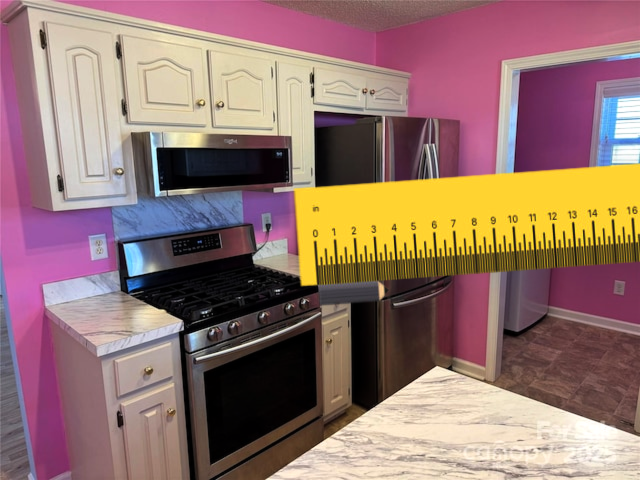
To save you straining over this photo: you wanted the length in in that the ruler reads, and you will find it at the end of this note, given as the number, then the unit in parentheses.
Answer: 3.5 (in)
